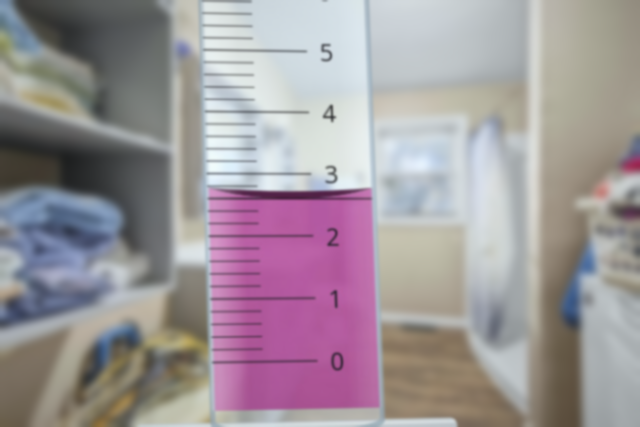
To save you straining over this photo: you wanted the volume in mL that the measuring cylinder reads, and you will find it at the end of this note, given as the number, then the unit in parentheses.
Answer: 2.6 (mL)
